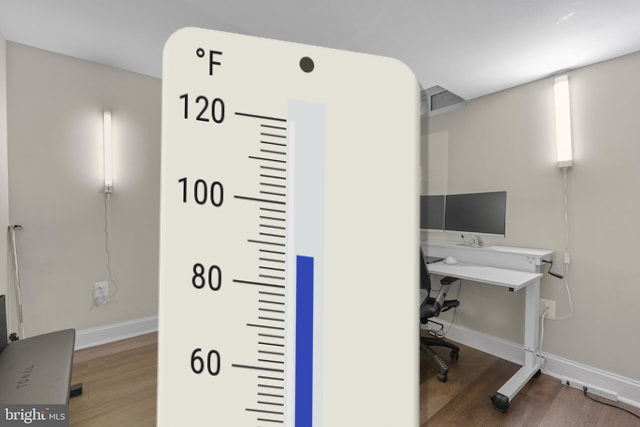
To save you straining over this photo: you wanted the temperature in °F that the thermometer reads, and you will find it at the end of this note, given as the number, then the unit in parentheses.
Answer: 88 (°F)
